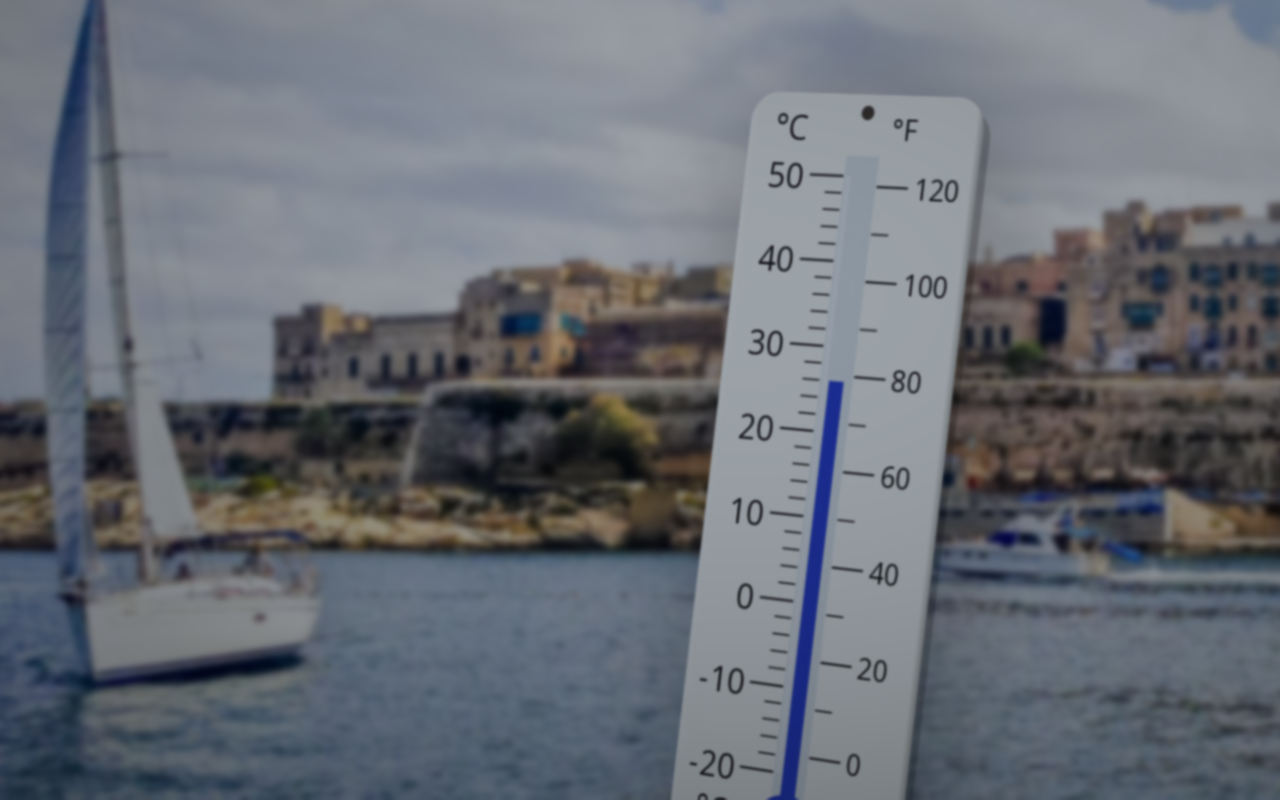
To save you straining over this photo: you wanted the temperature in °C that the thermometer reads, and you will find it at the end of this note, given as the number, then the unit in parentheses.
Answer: 26 (°C)
